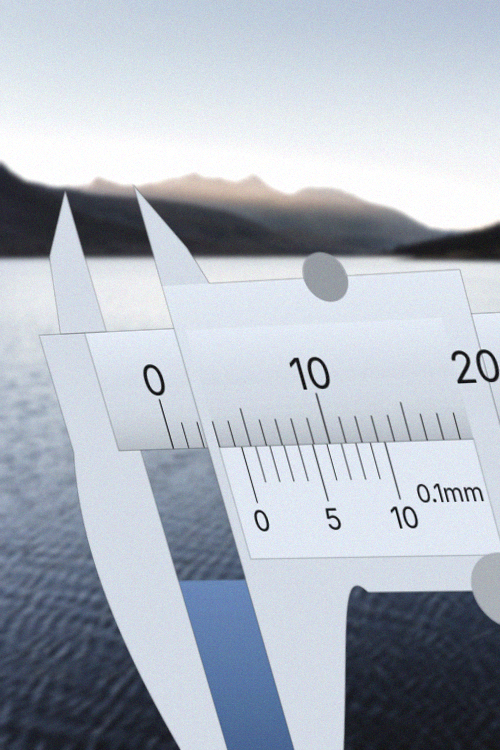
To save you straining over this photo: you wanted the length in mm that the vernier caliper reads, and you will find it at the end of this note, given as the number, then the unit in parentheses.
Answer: 4.4 (mm)
